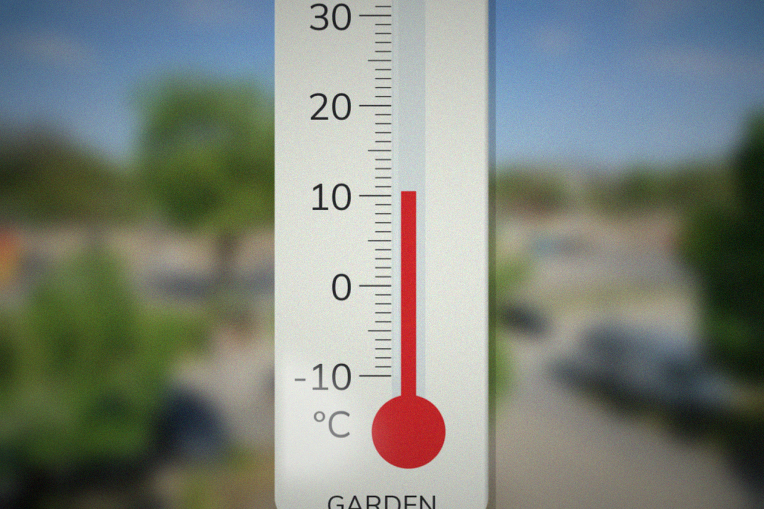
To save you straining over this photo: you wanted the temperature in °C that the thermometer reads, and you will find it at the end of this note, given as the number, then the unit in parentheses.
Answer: 10.5 (°C)
